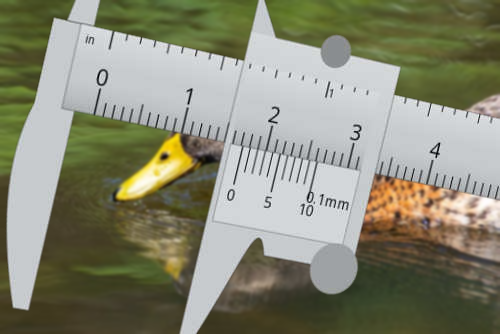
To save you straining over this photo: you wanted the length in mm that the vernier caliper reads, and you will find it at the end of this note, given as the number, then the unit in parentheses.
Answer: 17.2 (mm)
